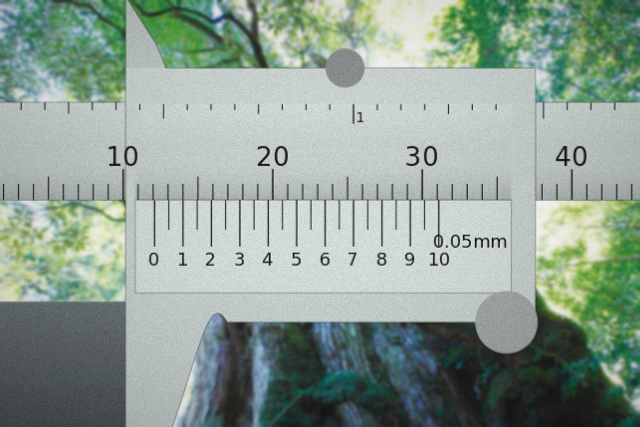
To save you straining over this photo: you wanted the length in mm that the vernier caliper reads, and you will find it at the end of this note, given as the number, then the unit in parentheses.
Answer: 12.1 (mm)
